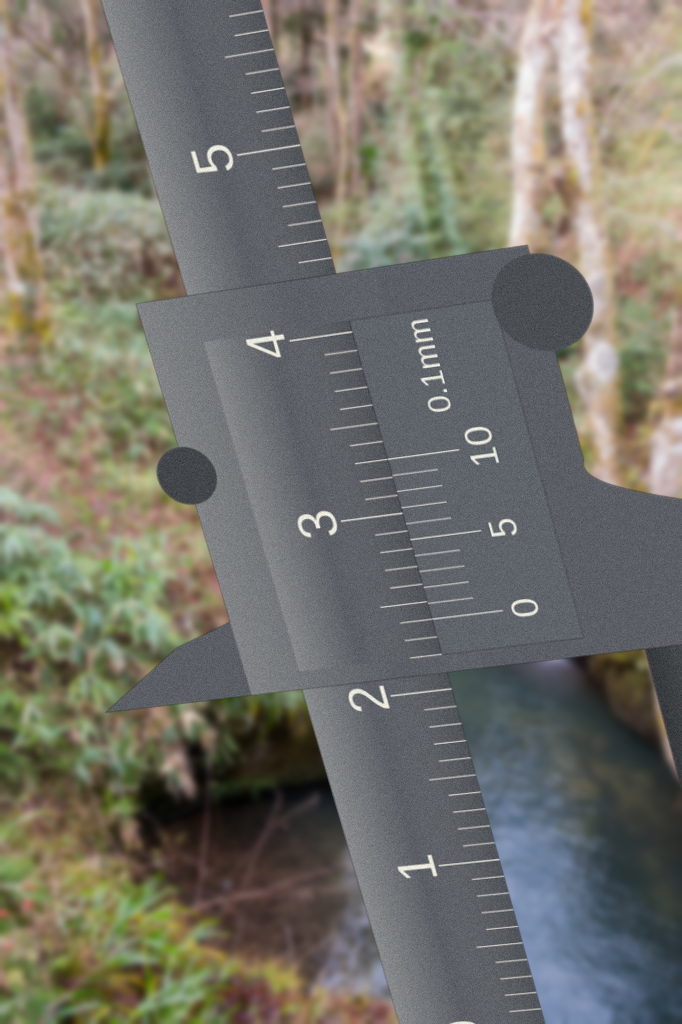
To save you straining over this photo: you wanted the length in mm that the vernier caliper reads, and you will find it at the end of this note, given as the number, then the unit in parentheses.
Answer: 24.0 (mm)
